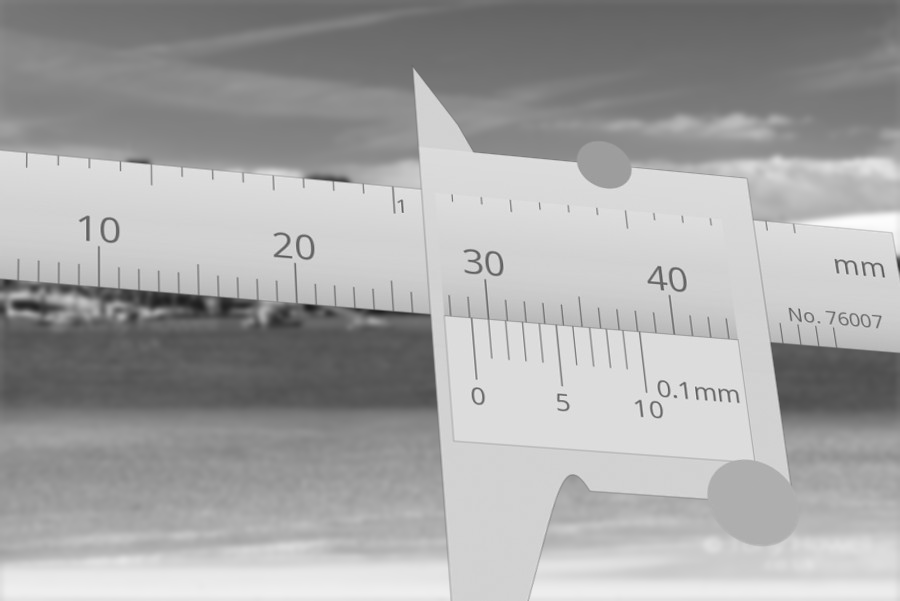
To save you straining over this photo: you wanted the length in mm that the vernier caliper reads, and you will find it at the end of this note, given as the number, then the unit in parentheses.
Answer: 29.1 (mm)
